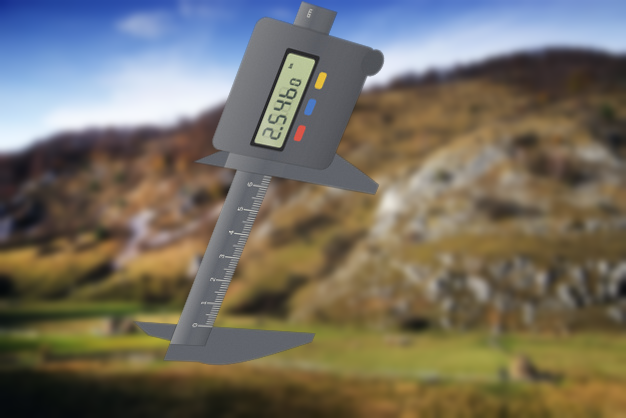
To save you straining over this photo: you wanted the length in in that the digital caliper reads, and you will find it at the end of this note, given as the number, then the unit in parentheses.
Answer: 2.5460 (in)
